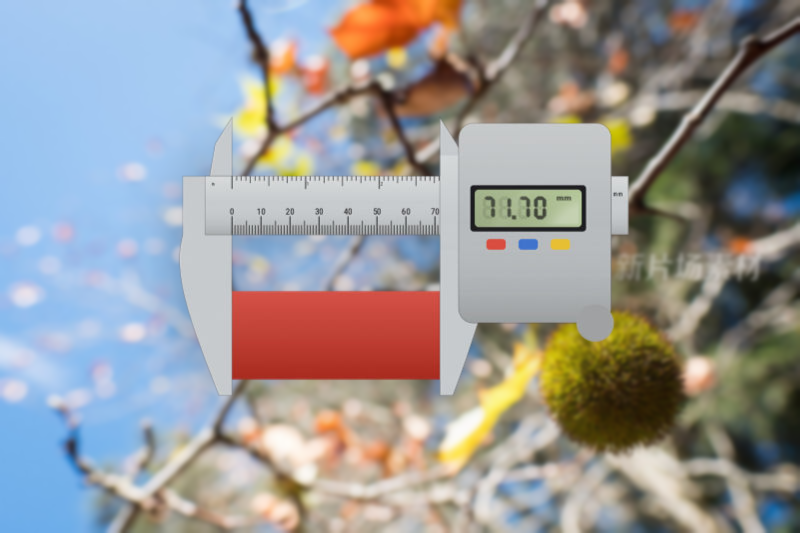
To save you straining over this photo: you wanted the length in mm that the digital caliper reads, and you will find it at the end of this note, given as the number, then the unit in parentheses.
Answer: 71.70 (mm)
